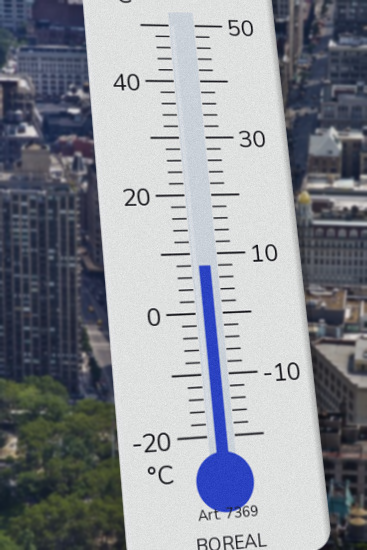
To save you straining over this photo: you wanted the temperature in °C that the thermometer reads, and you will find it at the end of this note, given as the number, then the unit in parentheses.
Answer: 8 (°C)
